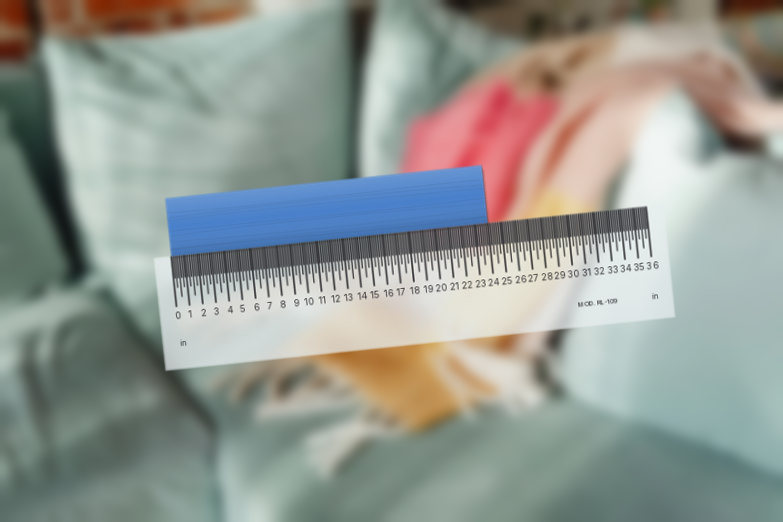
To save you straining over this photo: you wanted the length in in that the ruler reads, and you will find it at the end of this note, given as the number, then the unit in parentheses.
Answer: 24 (in)
